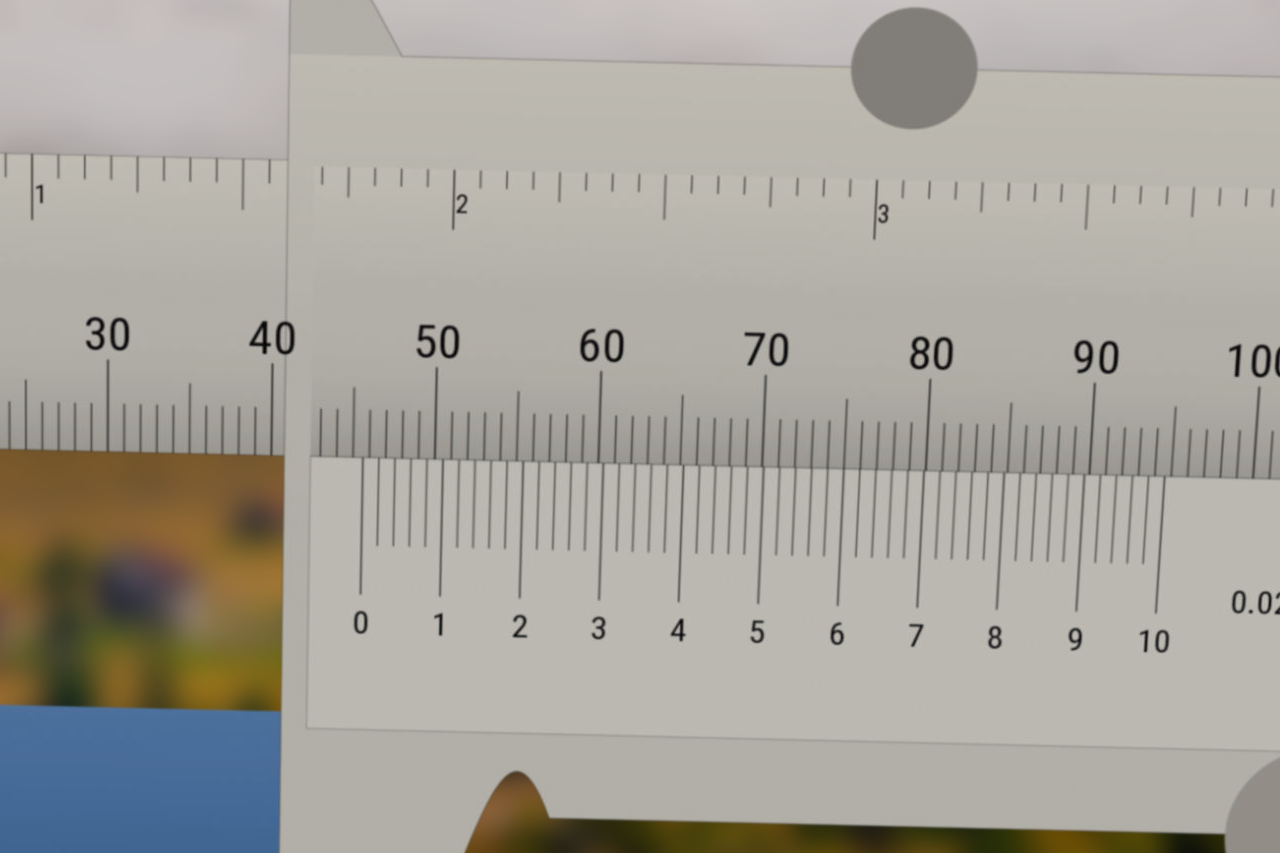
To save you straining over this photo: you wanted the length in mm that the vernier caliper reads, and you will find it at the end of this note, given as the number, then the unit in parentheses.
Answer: 45.6 (mm)
